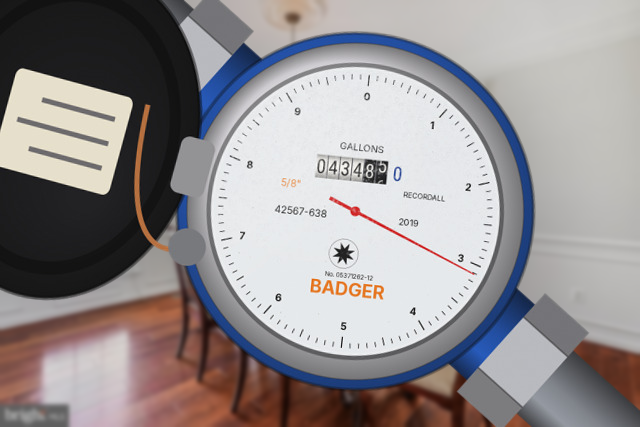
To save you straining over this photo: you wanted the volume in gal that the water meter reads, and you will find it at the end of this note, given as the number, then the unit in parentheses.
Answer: 434853.1 (gal)
